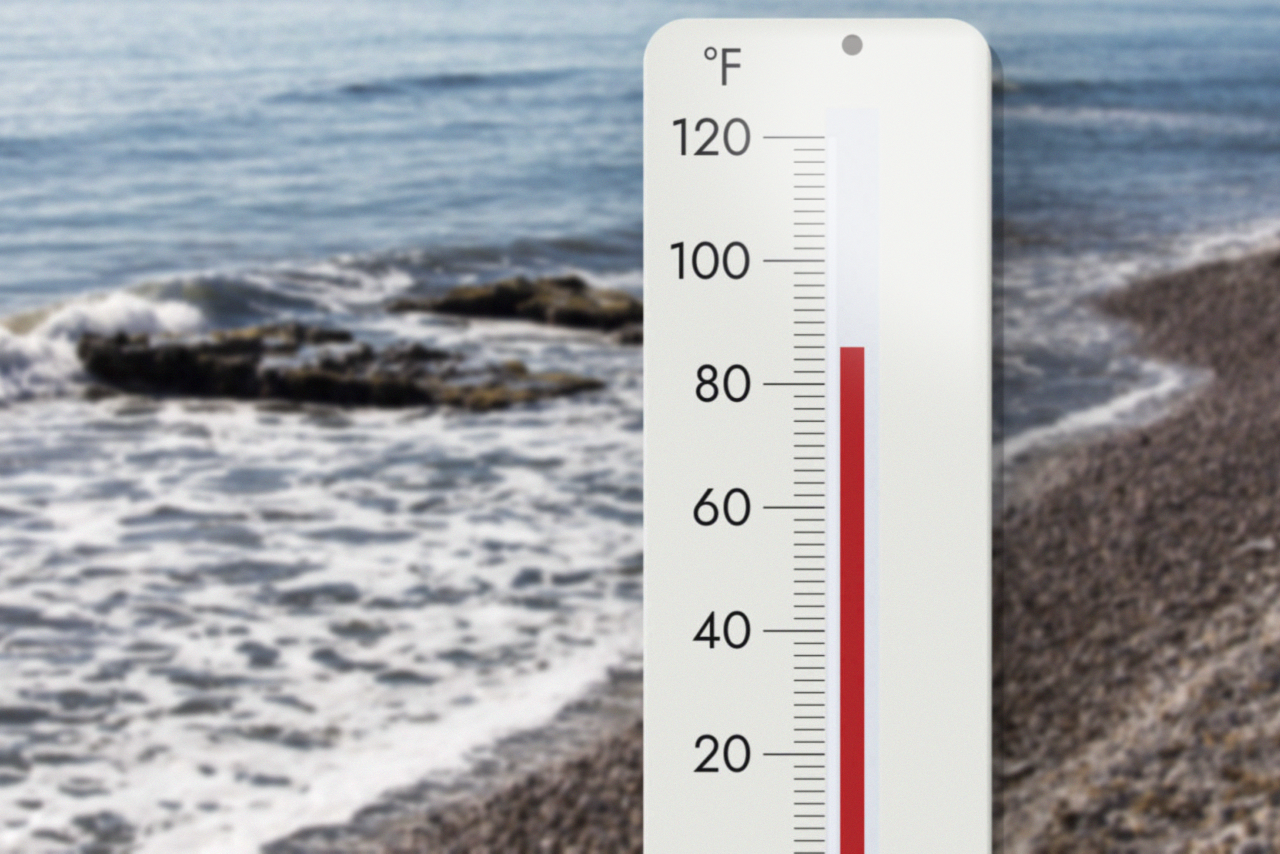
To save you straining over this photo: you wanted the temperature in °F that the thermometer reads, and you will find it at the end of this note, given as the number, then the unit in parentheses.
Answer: 86 (°F)
